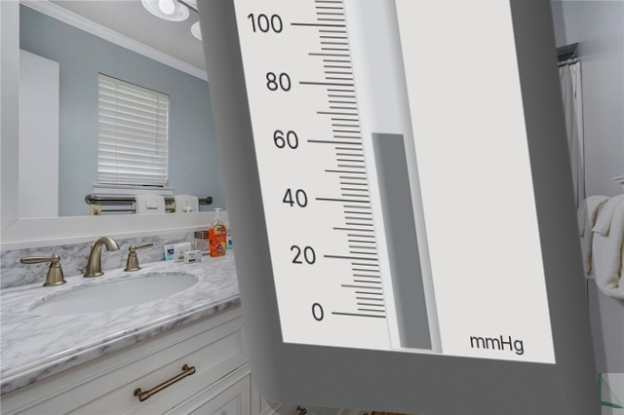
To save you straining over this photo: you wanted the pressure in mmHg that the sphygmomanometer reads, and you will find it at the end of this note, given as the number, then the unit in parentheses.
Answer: 64 (mmHg)
